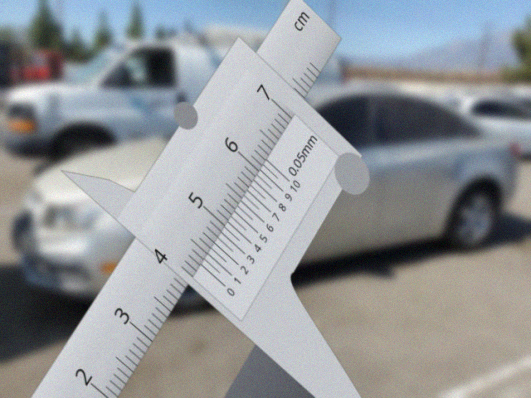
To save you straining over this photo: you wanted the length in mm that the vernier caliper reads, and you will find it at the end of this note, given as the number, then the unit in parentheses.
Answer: 43.2 (mm)
